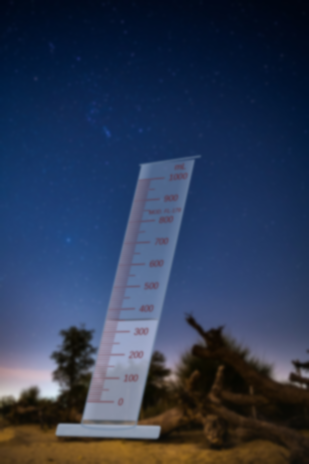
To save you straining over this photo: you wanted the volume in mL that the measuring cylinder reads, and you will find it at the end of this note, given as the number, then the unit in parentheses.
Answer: 350 (mL)
